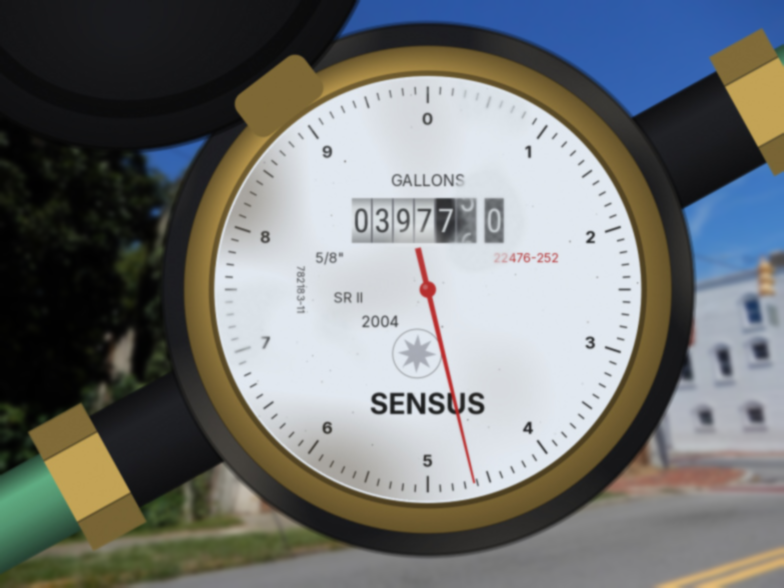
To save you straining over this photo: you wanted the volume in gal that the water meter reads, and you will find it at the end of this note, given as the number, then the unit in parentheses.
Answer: 397754.6 (gal)
